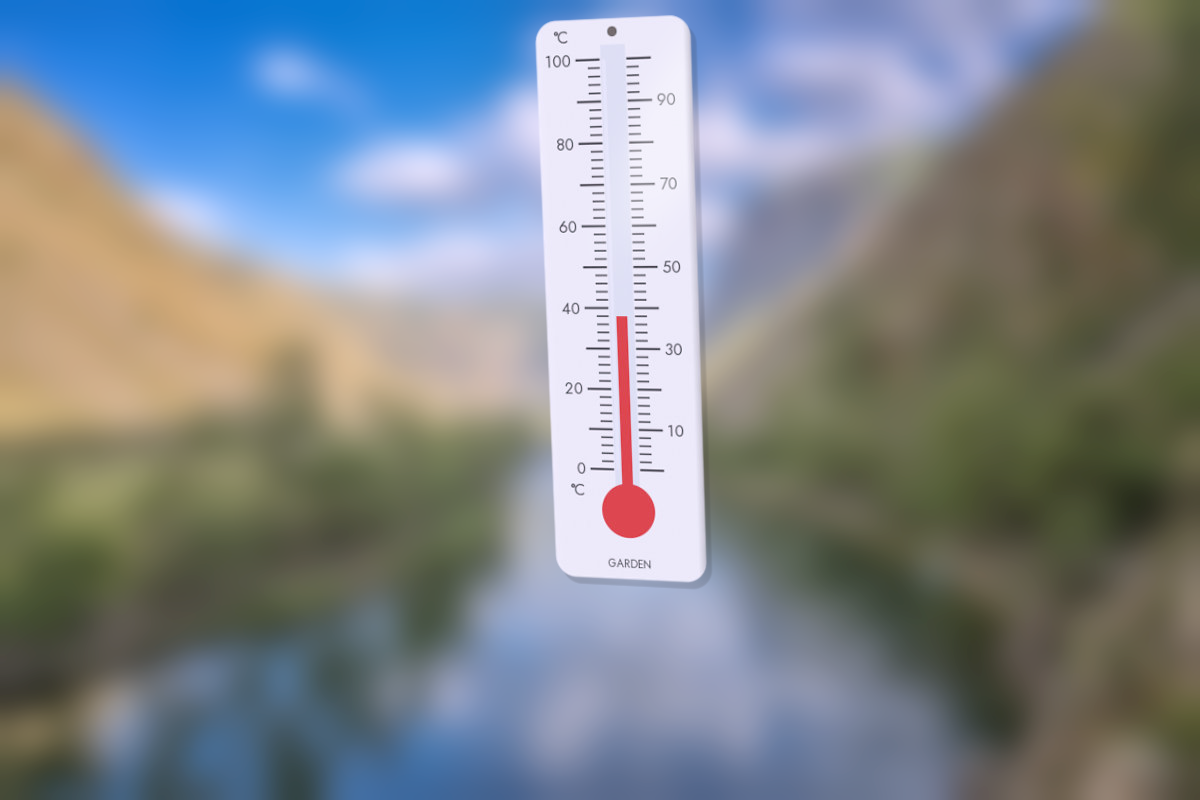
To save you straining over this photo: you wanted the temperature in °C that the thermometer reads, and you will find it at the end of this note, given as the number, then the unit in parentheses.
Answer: 38 (°C)
